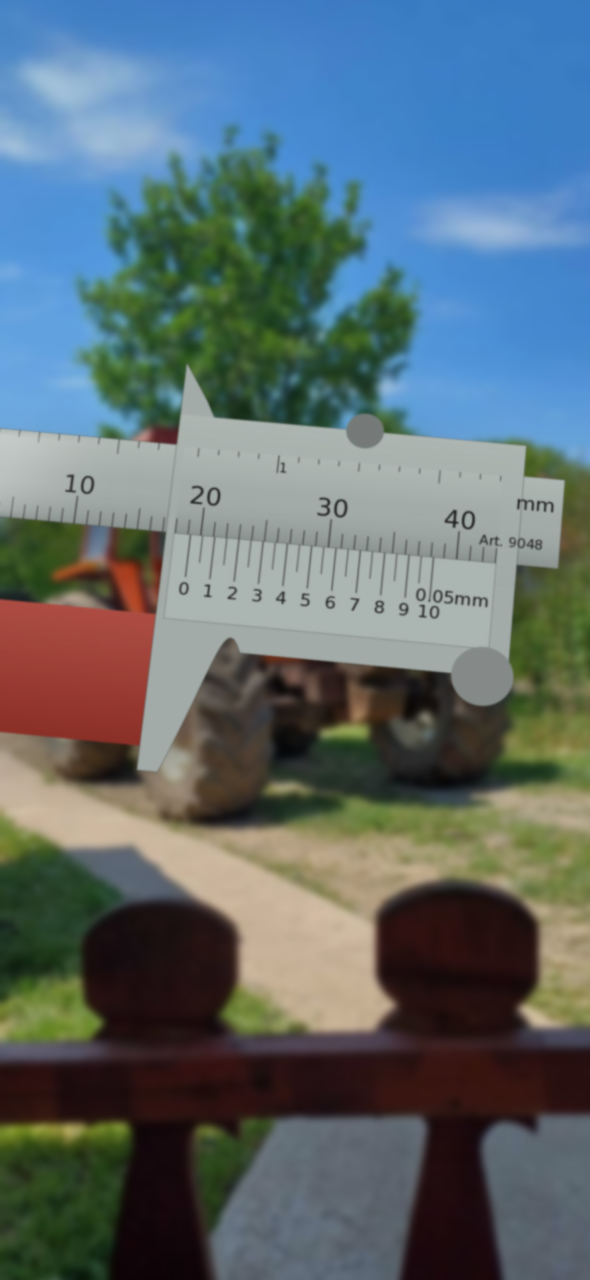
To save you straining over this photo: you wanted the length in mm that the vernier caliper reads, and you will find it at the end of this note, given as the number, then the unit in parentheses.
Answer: 19.2 (mm)
